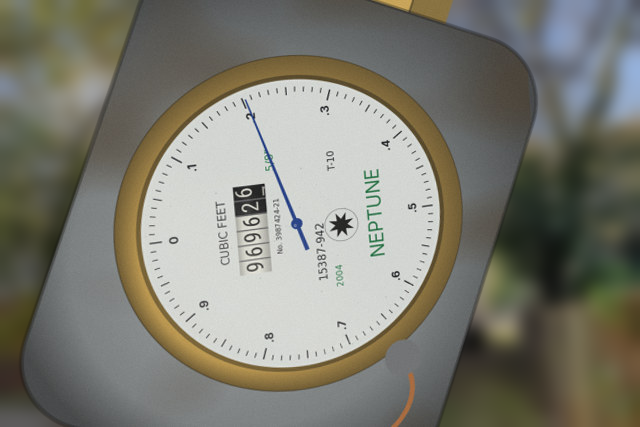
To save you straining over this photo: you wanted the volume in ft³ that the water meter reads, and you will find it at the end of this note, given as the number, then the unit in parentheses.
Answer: 969626.20 (ft³)
